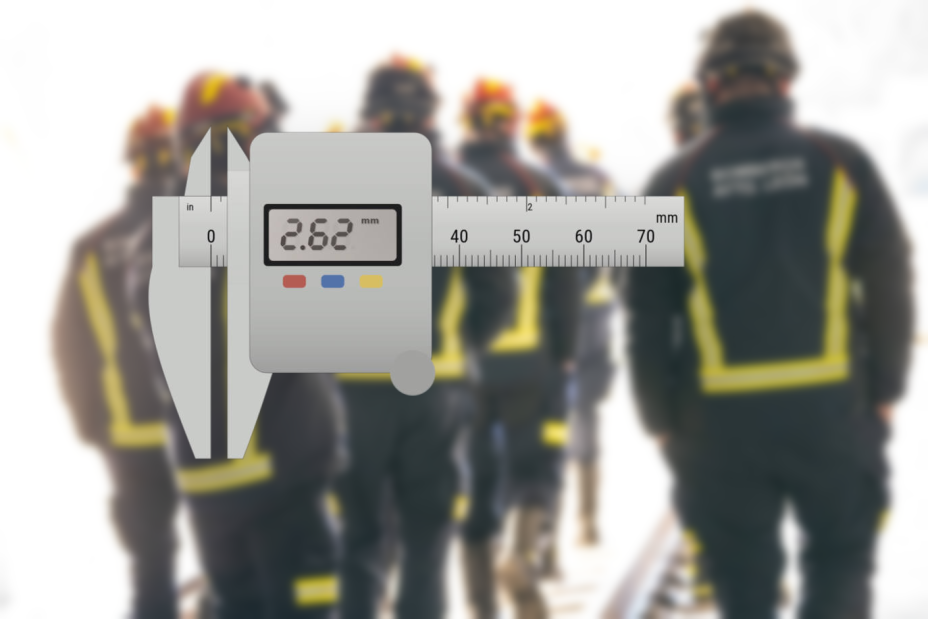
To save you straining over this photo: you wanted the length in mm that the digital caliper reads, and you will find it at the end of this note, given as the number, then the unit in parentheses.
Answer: 2.62 (mm)
